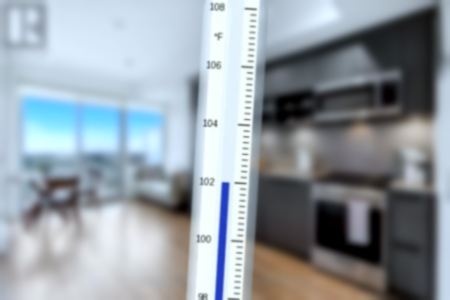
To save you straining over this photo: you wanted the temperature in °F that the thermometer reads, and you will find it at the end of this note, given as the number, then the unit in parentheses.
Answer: 102 (°F)
